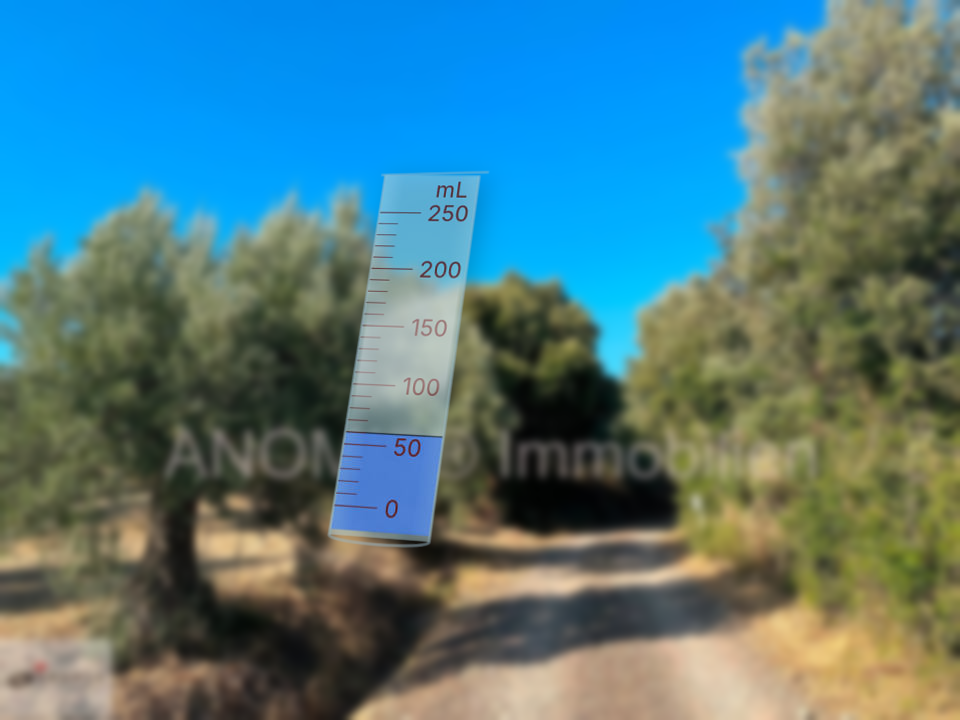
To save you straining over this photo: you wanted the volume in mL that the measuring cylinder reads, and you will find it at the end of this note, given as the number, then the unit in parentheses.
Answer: 60 (mL)
